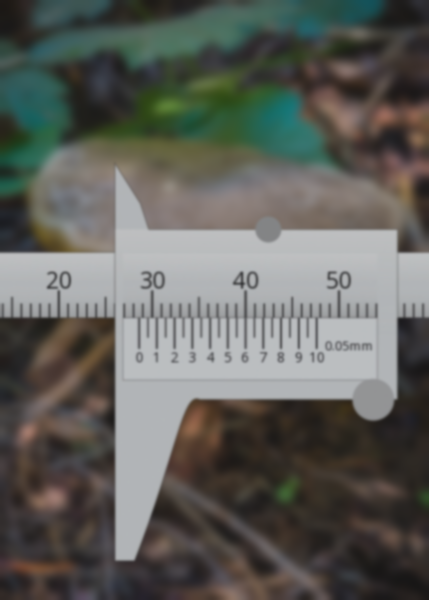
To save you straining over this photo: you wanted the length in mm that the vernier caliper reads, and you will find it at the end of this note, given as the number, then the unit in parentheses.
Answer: 28.6 (mm)
